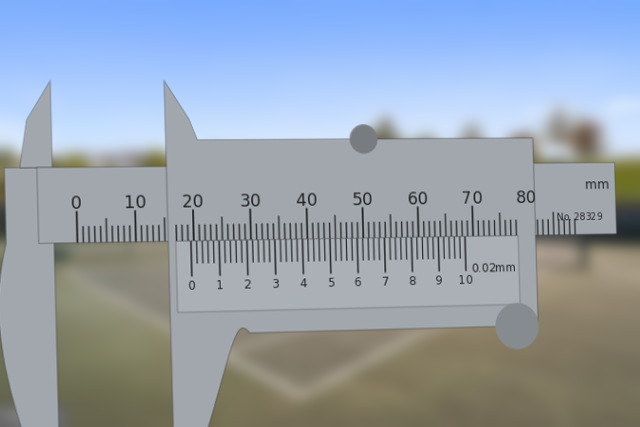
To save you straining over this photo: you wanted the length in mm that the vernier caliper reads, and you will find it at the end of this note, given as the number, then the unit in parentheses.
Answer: 19.5 (mm)
